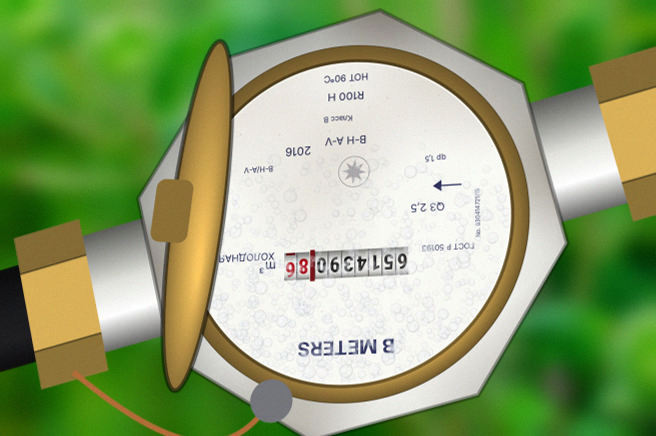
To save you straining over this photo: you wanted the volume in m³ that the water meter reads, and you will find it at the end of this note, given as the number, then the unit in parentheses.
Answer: 6514390.86 (m³)
